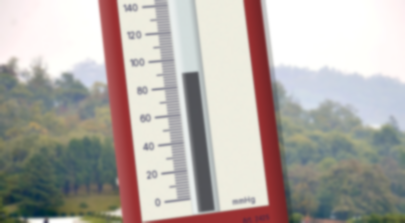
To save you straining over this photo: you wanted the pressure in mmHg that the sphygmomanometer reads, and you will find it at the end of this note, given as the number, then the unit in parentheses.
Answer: 90 (mmHg)
